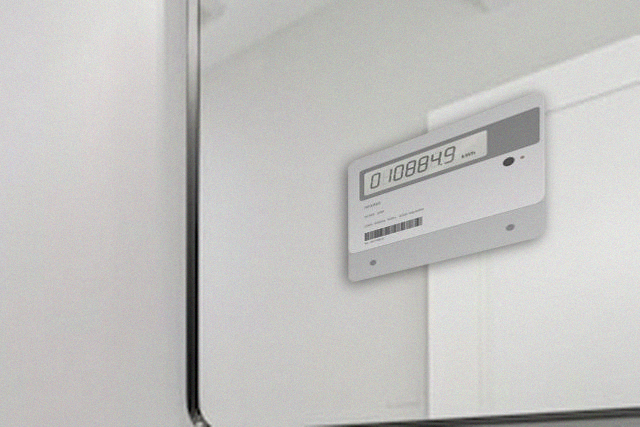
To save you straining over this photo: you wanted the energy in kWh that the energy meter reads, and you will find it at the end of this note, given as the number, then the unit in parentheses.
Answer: 10884.9 (kWh)
